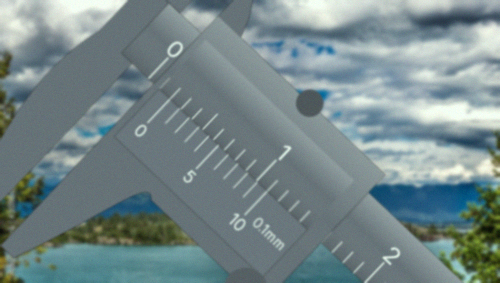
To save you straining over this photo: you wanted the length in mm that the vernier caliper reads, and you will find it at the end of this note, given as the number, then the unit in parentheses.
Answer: 2.0 (mm)
